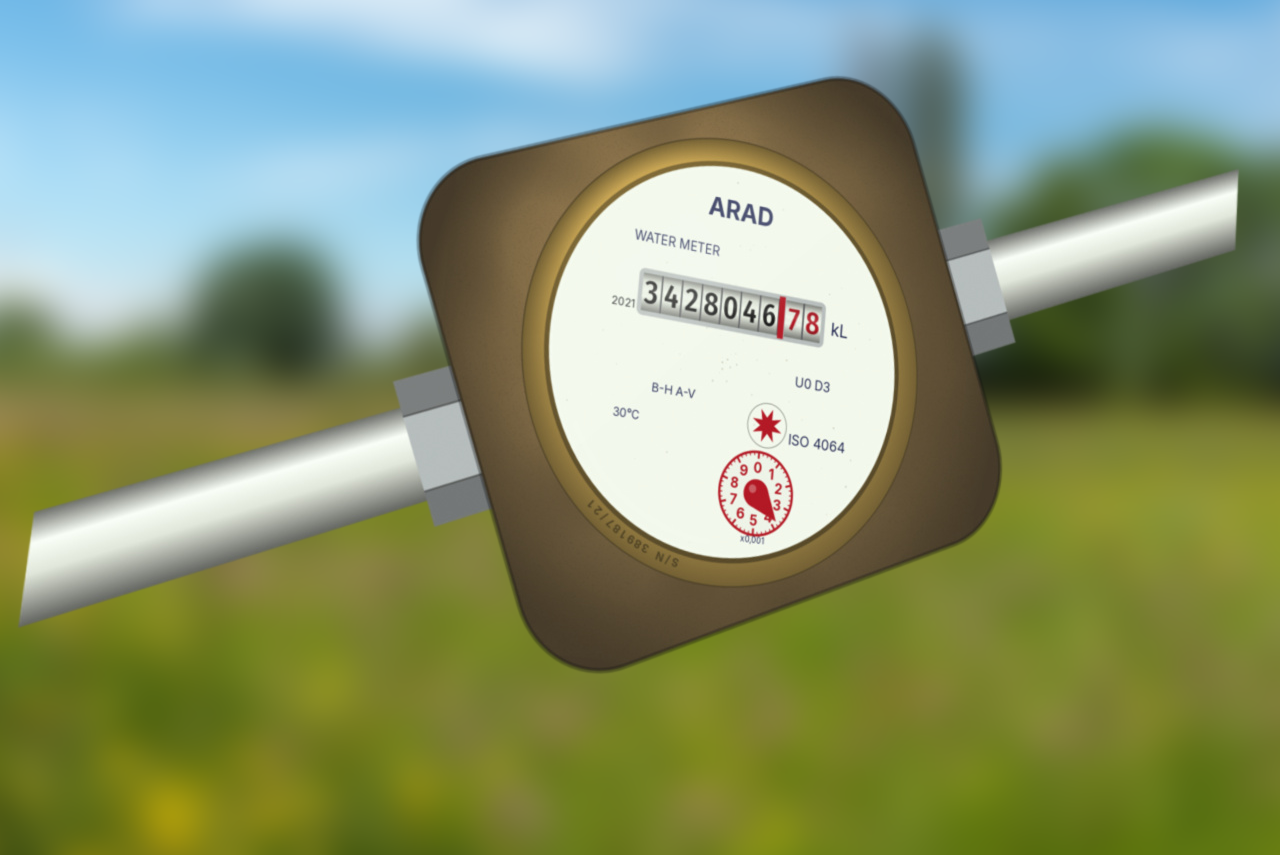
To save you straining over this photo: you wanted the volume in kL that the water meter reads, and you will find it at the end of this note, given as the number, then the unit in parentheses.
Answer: 3428046.783 (kL)
